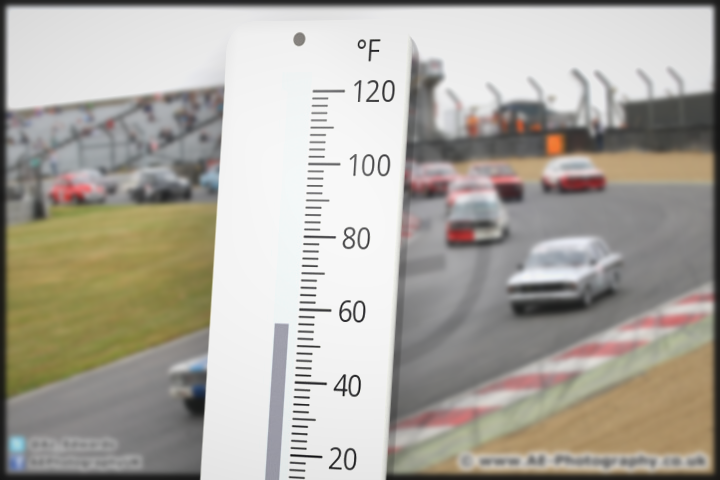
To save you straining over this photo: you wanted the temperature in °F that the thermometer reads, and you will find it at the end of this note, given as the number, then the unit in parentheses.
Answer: 56 (°F)
